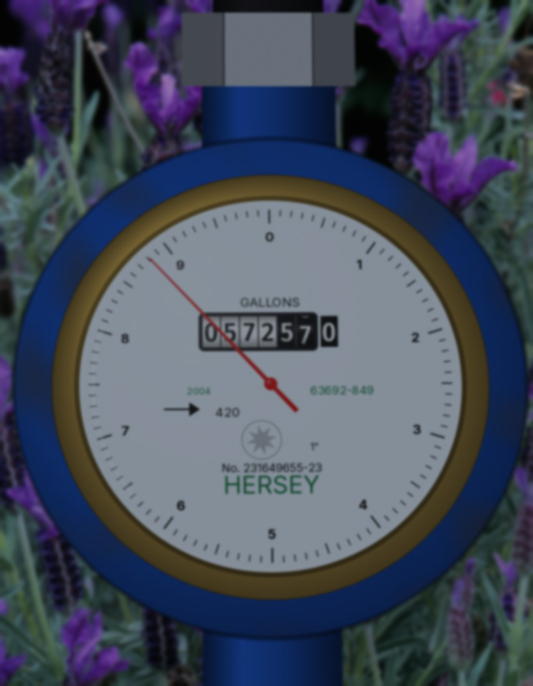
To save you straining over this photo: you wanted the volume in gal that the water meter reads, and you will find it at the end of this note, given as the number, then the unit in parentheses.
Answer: 572568.8 (gal)
